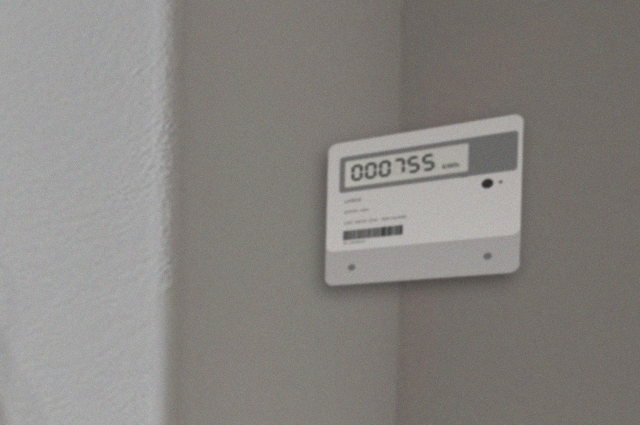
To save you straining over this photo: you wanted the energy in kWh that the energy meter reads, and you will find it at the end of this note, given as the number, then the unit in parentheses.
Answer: 755 (kWh)
